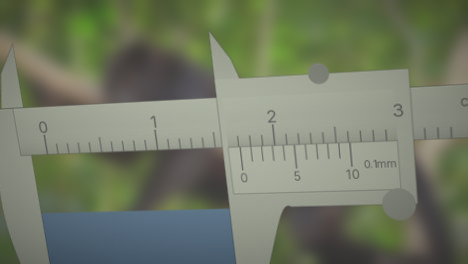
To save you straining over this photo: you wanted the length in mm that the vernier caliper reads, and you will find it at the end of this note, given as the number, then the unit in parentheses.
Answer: 17.1 (mm)
